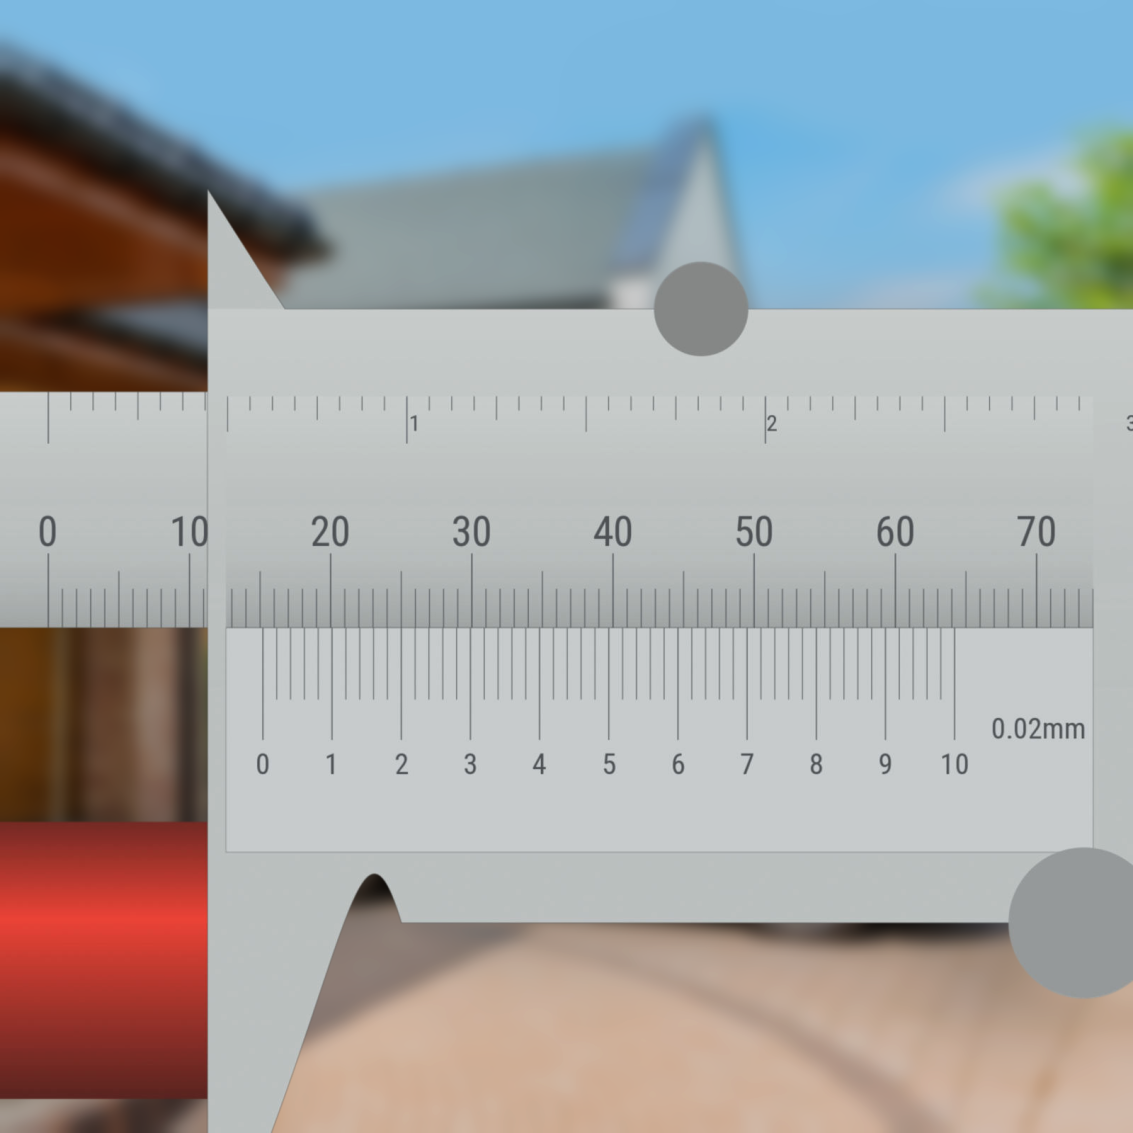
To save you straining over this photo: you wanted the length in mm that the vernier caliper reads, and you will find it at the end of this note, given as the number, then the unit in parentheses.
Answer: 15.2 (mm)
